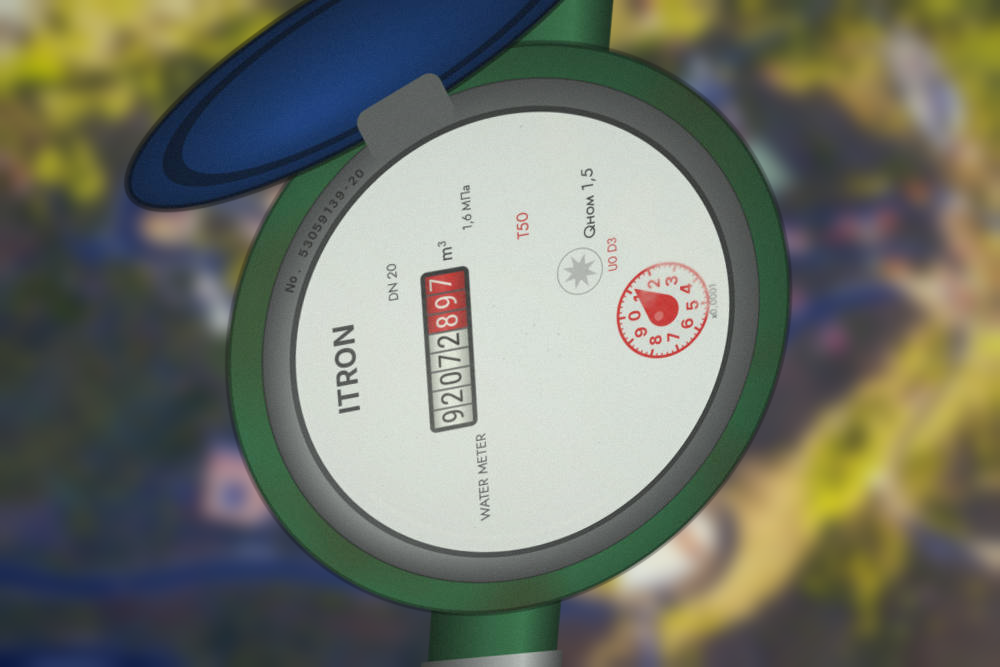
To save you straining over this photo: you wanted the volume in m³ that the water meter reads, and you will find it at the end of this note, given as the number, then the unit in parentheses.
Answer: 92072.8971 (m³)
